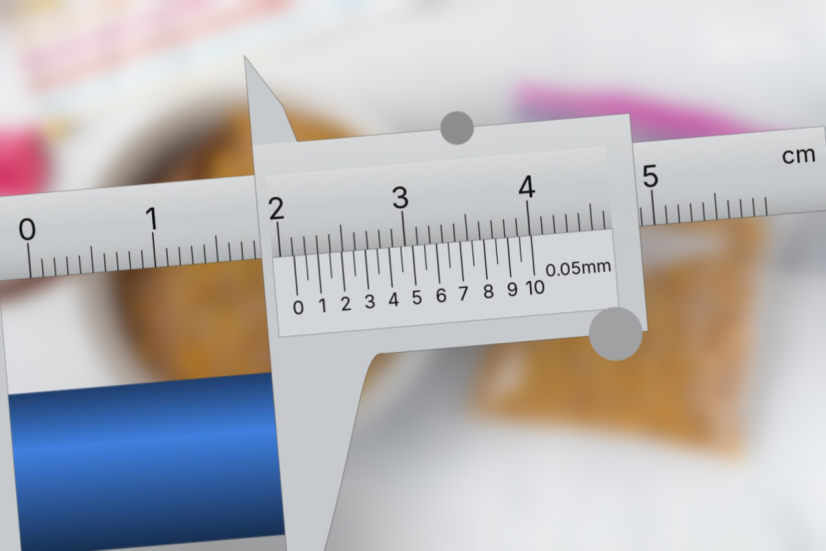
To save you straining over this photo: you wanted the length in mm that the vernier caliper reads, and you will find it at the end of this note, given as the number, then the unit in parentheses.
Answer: 21.1 (mm)
